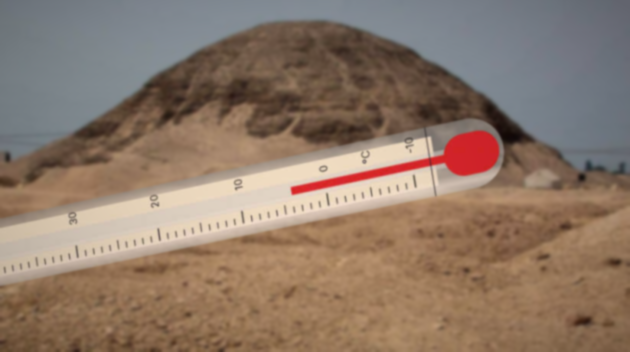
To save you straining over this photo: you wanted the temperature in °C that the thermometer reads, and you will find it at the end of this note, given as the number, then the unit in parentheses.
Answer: 4 (°C)
